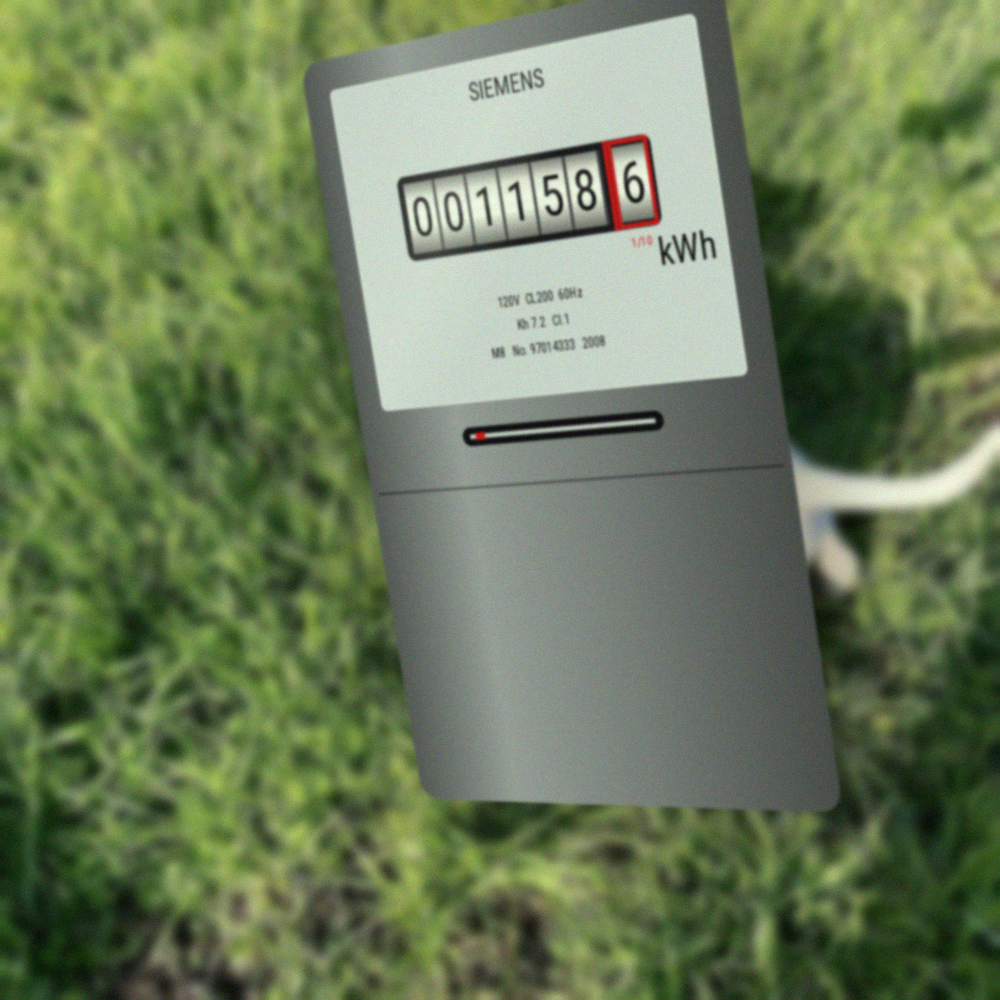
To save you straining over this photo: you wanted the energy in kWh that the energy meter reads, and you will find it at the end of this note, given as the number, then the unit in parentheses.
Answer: 1158.6 (kWh)
